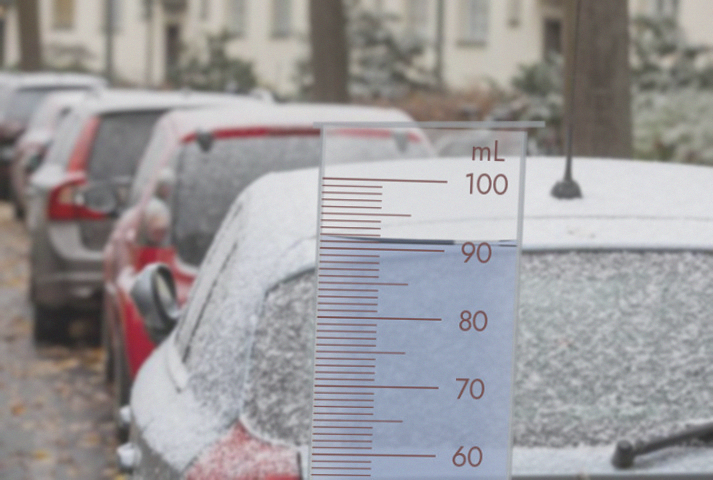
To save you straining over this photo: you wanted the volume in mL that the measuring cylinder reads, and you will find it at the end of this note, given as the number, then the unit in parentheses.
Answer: 91 (mL)
